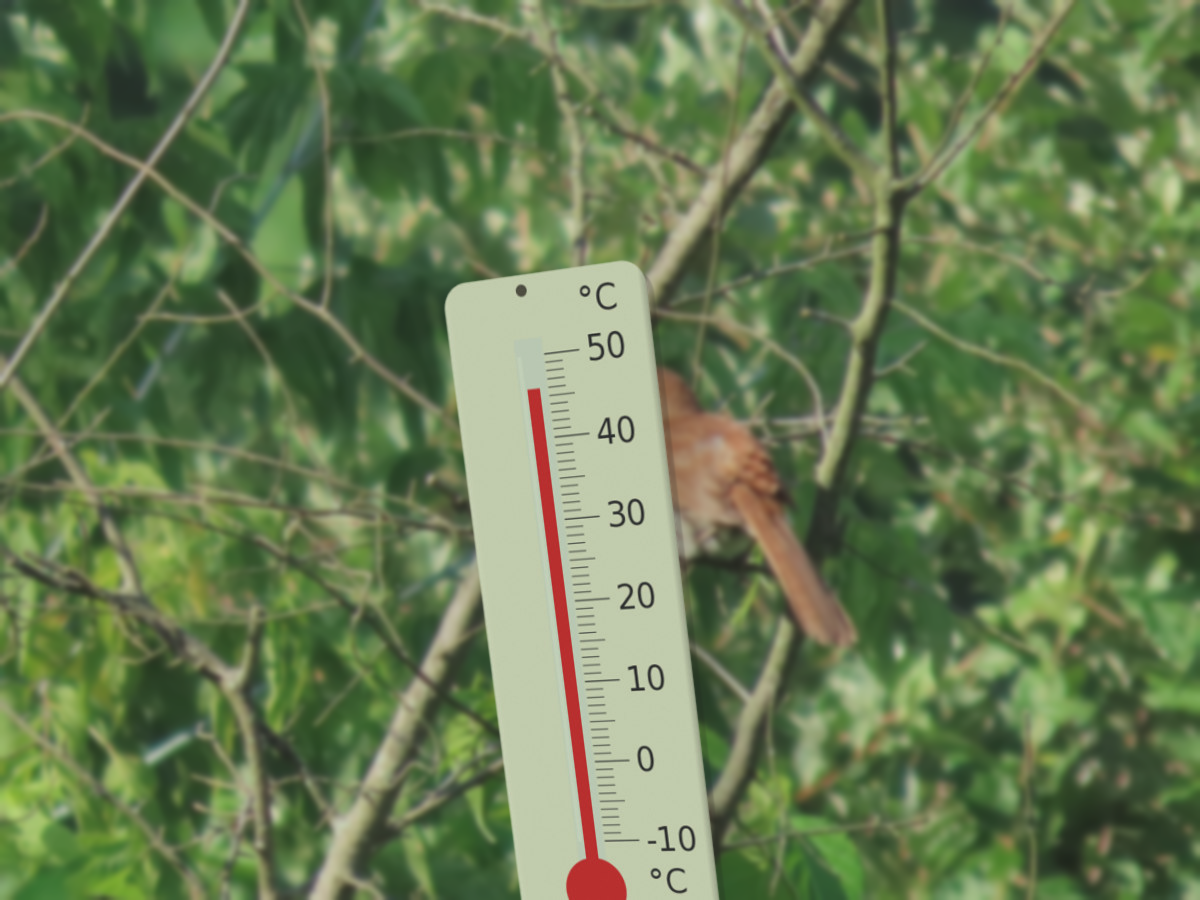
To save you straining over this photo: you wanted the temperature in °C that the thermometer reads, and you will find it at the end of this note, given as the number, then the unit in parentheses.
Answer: 46 (°C)
